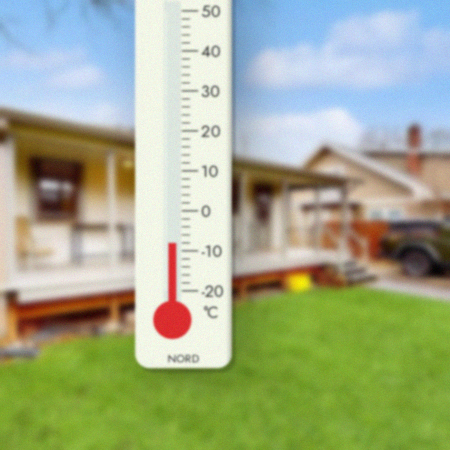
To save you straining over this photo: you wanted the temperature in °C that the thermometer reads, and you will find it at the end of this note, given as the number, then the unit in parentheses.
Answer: -8 (°C)
